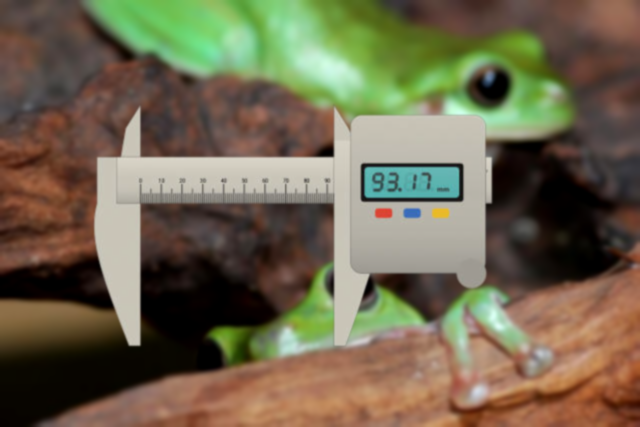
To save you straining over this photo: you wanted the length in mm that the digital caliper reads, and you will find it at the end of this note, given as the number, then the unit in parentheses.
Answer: 93.17 (mm)
